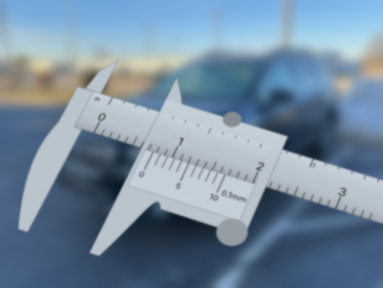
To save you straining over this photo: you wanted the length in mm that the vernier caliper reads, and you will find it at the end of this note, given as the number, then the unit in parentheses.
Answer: 7.6 (mm)
